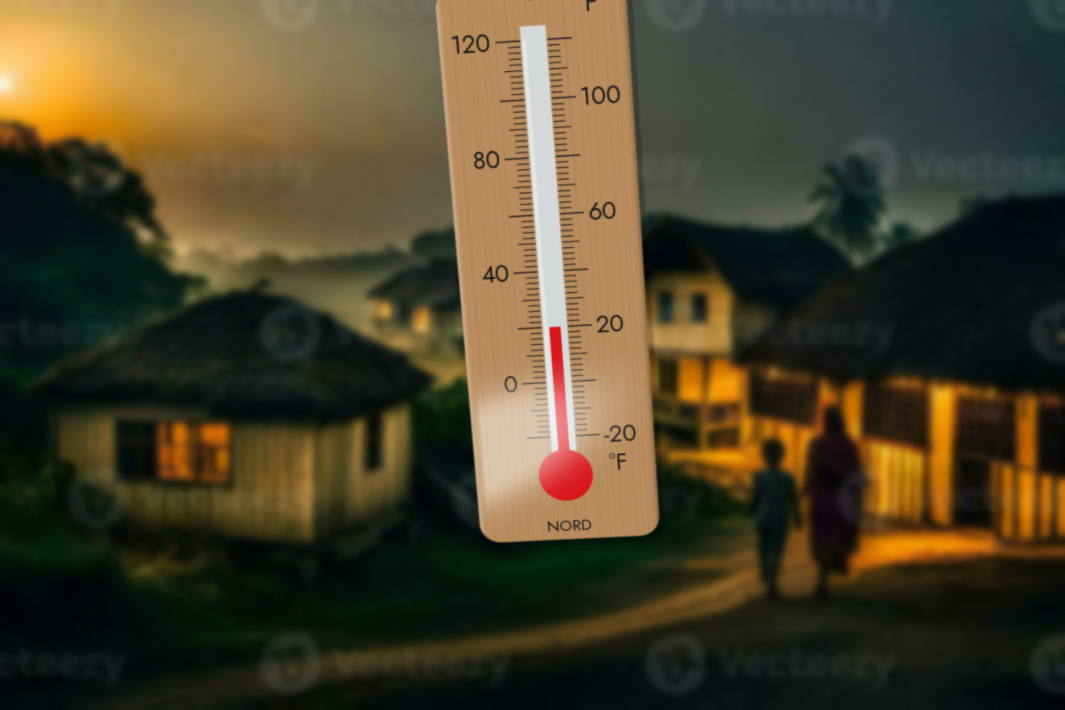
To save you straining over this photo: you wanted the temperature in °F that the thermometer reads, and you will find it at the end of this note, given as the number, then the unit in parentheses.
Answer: 20 (°F)
